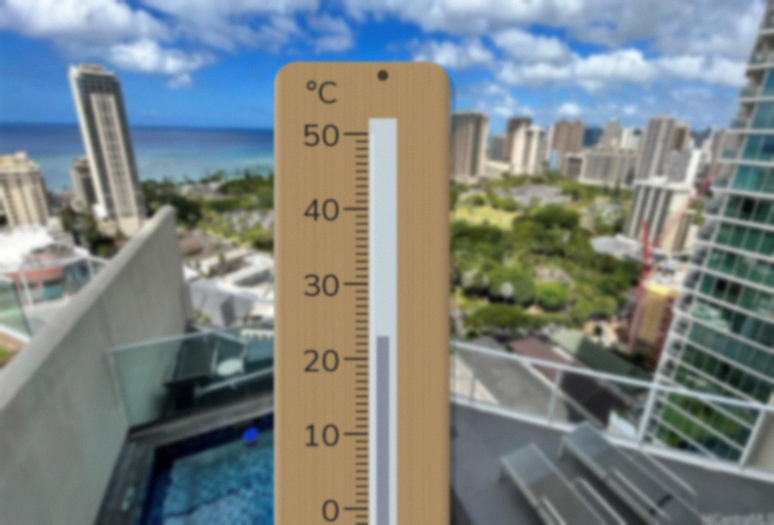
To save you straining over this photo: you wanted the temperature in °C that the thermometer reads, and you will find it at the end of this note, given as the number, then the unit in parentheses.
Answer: 23 (°C)
